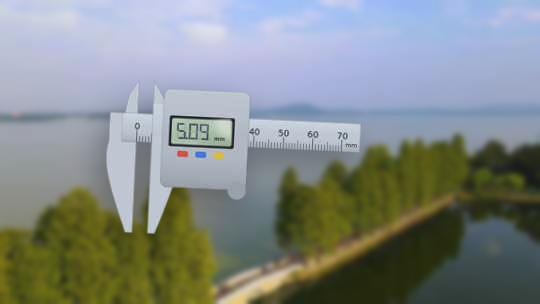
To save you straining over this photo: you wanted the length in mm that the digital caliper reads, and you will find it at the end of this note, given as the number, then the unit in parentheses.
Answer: 5.09 (mm)
